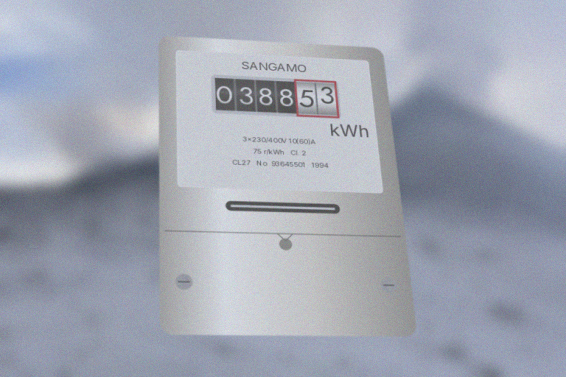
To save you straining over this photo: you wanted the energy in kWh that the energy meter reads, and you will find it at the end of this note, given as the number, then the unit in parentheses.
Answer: 388.53 (kWh)
